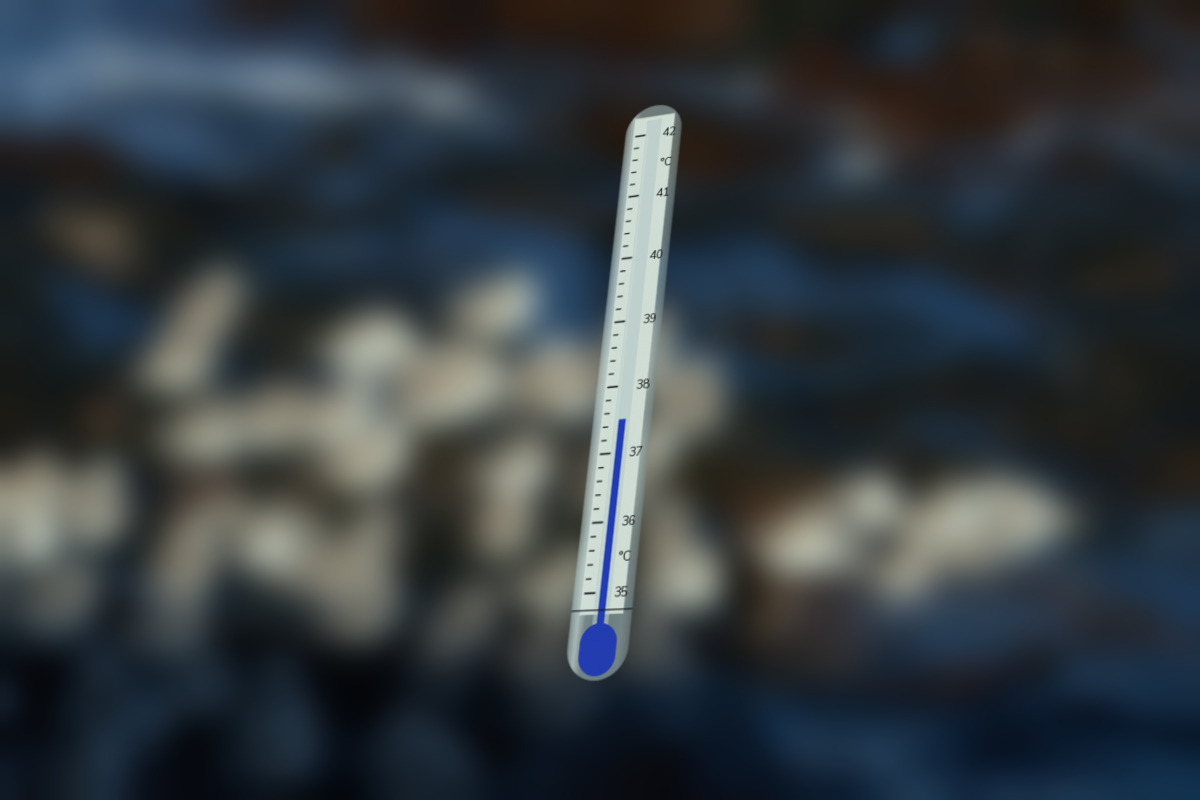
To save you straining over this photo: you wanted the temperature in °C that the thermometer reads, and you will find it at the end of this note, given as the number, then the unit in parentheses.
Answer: 37.5 (°C)
